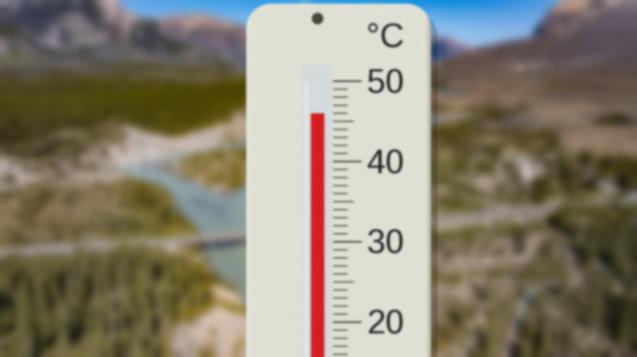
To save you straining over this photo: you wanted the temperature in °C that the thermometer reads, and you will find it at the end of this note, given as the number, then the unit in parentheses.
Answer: 46 (°C)
